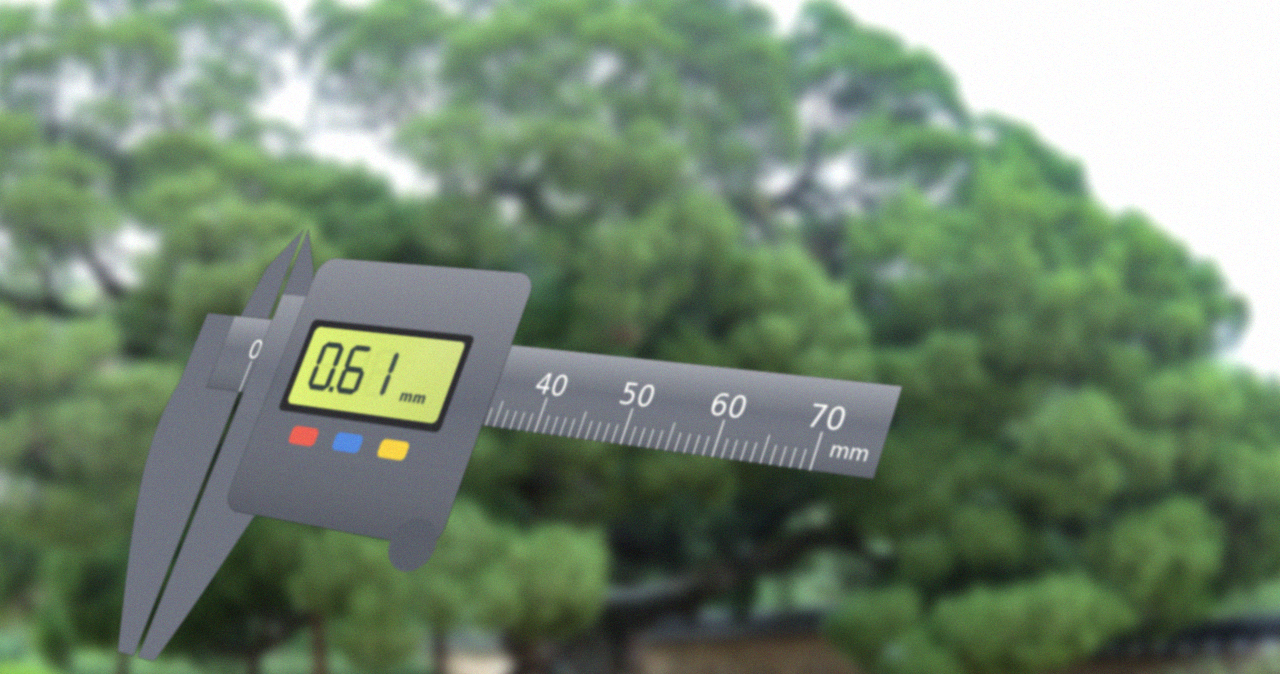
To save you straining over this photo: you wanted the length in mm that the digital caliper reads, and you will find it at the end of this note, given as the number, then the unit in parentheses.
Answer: 0.61 (mm)
